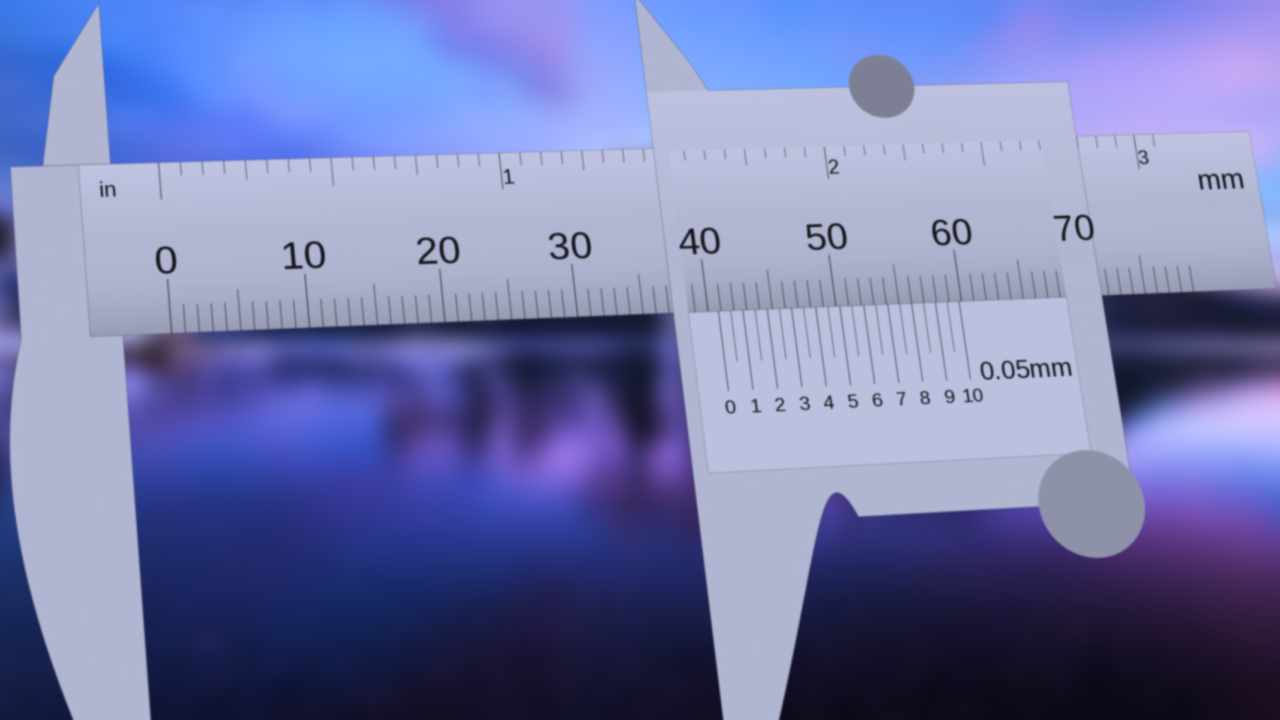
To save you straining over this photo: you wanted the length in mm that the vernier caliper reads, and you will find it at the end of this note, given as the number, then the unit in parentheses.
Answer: 40.8 (mm)
